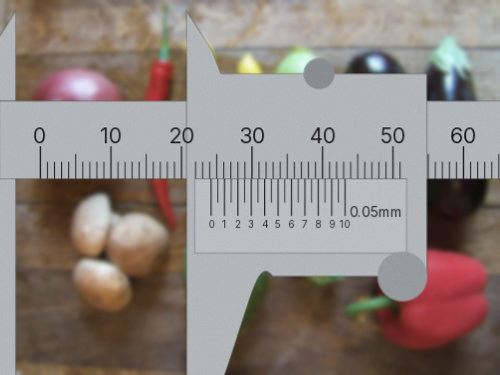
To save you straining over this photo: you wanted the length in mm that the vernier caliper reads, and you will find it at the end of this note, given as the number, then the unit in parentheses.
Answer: 24.2 (mm)
